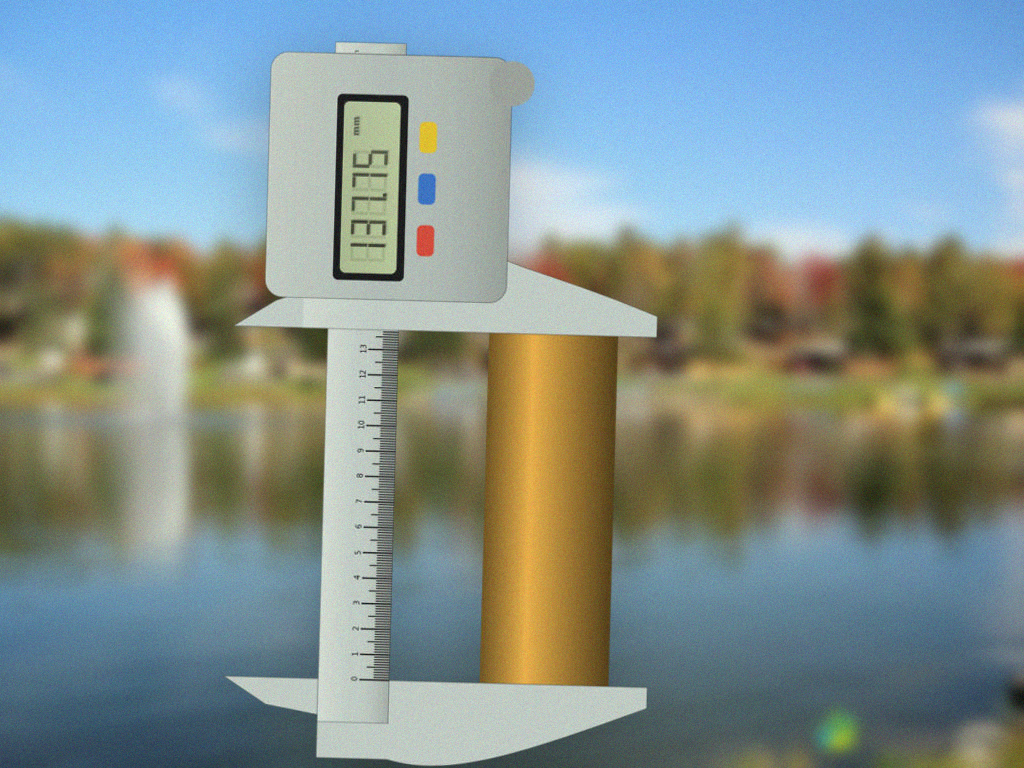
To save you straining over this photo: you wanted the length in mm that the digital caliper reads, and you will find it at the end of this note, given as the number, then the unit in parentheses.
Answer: 137.75 (mm)
